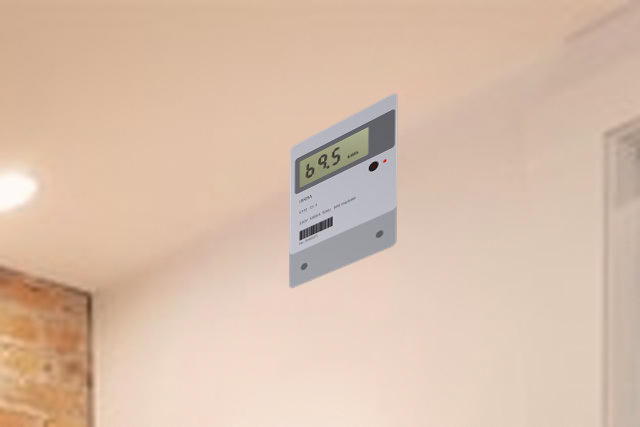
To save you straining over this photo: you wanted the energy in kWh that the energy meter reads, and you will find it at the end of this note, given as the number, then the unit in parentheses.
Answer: 69.5 (kWh)
